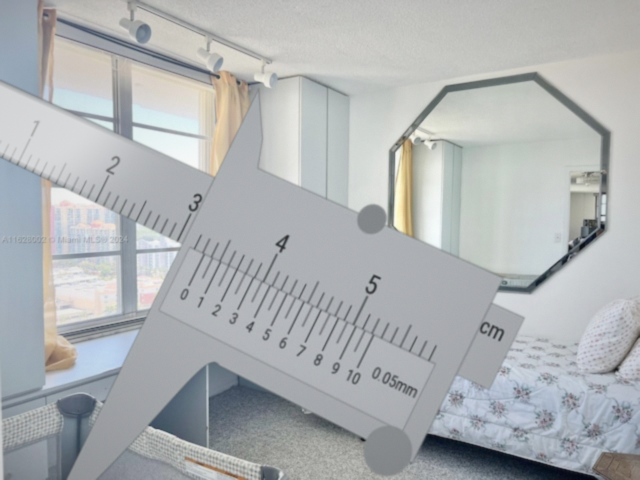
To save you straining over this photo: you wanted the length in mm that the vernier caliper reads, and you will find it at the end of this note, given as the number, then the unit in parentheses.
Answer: 33.2 (mm)
